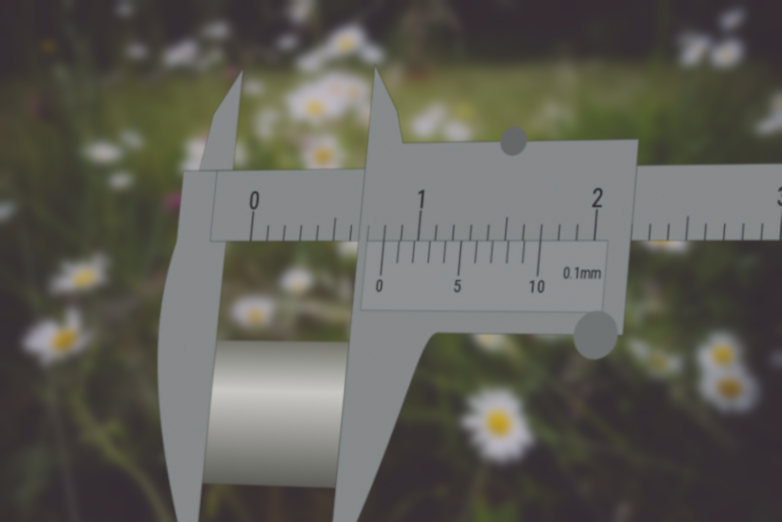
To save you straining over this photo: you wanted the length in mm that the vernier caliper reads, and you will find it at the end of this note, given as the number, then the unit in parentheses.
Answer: 8.0 (mm)
